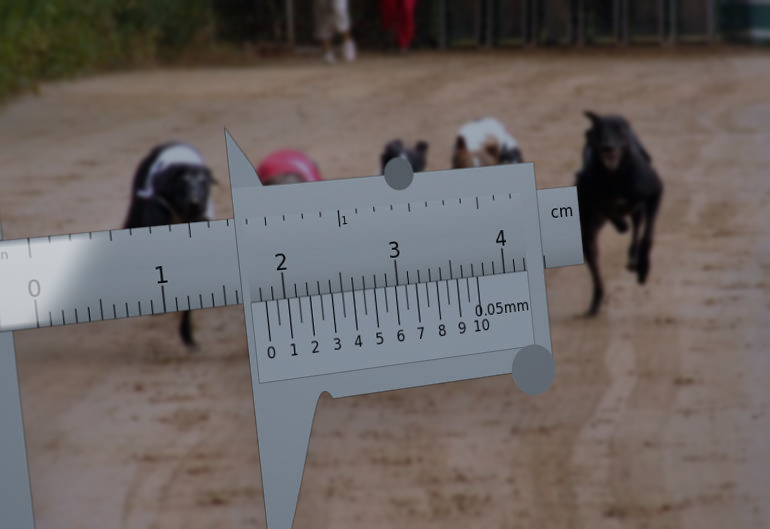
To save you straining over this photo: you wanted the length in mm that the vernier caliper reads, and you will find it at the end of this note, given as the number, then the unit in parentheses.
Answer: 18.4 (mm)
